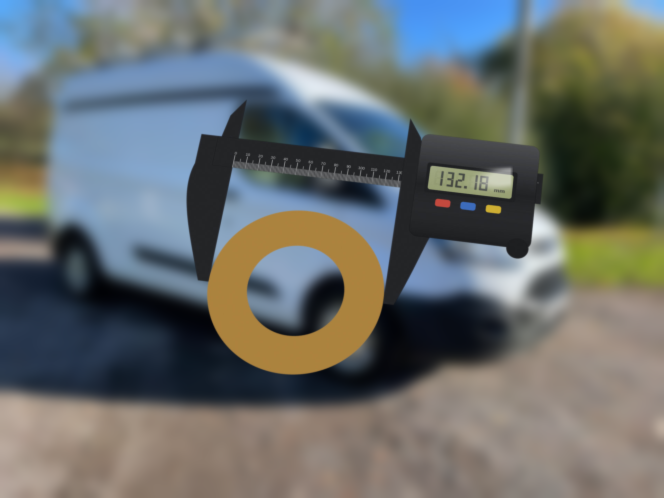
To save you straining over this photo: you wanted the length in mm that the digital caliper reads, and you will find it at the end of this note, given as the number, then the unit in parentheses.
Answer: 132.18 (mm)
